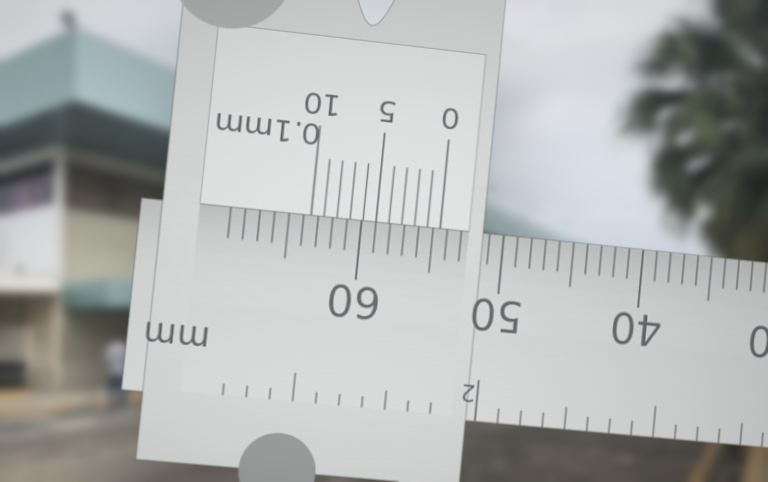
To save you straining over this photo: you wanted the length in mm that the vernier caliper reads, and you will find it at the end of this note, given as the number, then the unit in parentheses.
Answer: 54.5 (mm)
